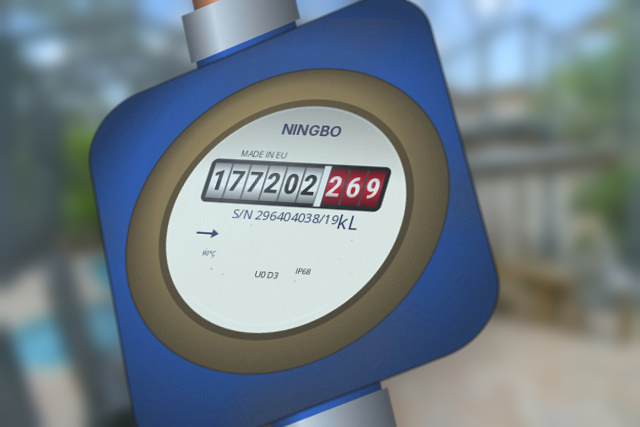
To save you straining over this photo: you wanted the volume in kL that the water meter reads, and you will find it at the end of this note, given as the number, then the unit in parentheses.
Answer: 177202.269 (kL)
